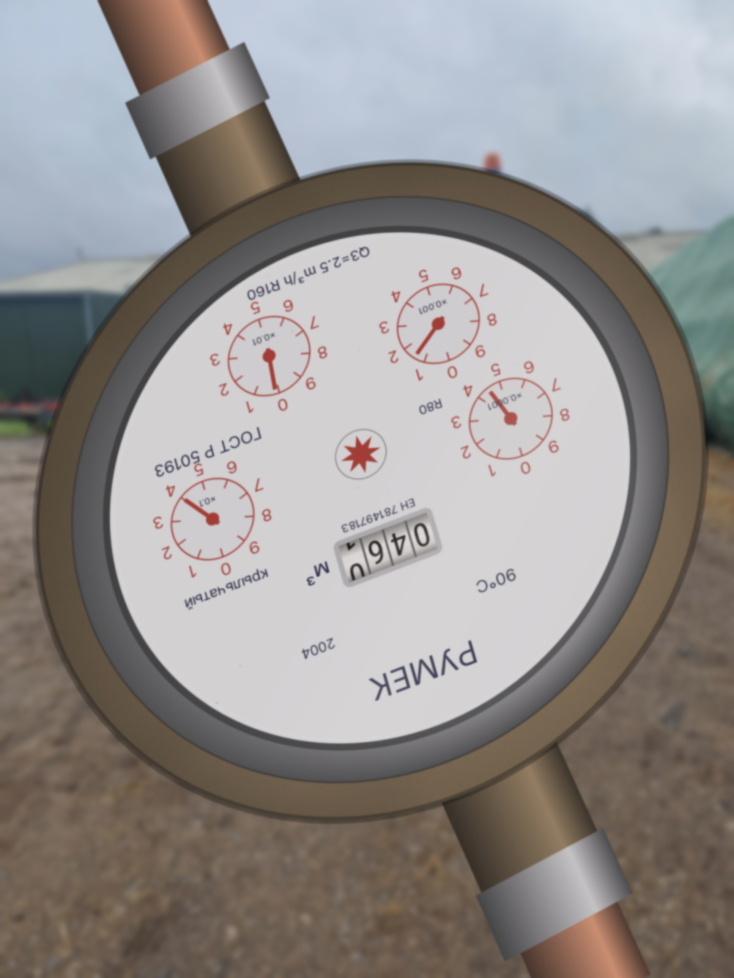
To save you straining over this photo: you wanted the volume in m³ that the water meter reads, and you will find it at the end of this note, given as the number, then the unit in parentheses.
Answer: 460.4014 (m³)
